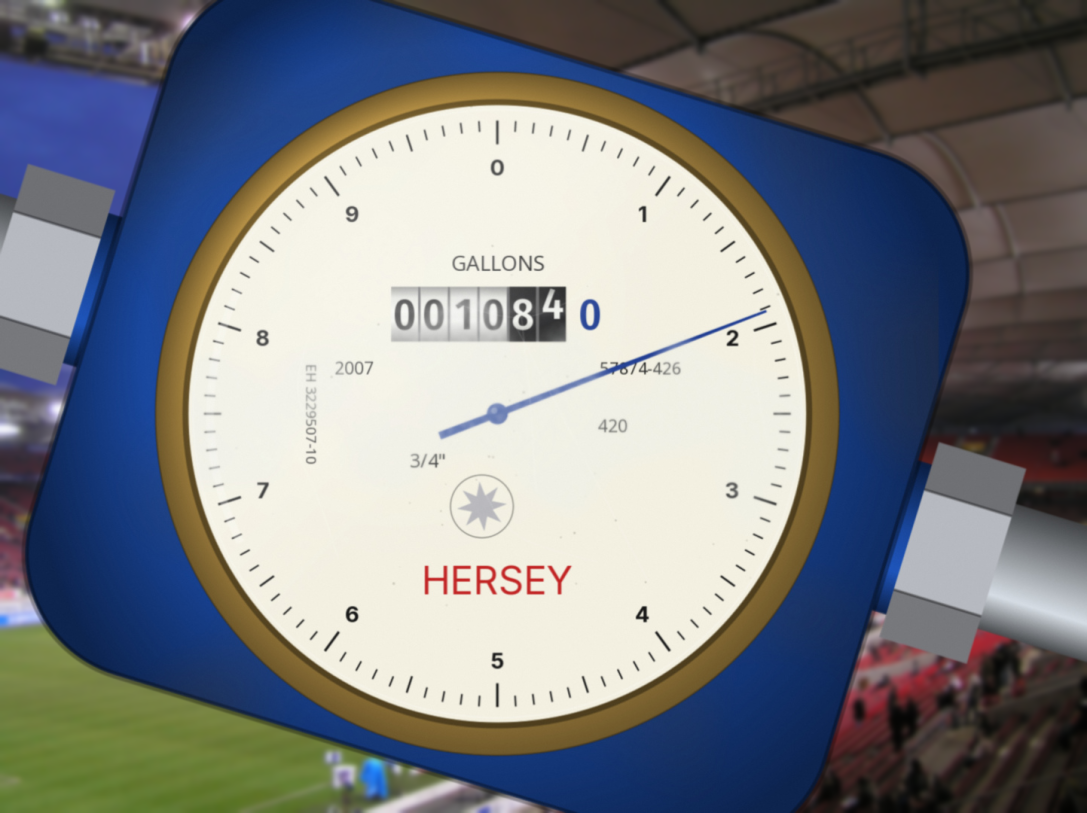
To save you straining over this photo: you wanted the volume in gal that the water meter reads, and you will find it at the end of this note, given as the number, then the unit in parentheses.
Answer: 10841.9 (gal)
